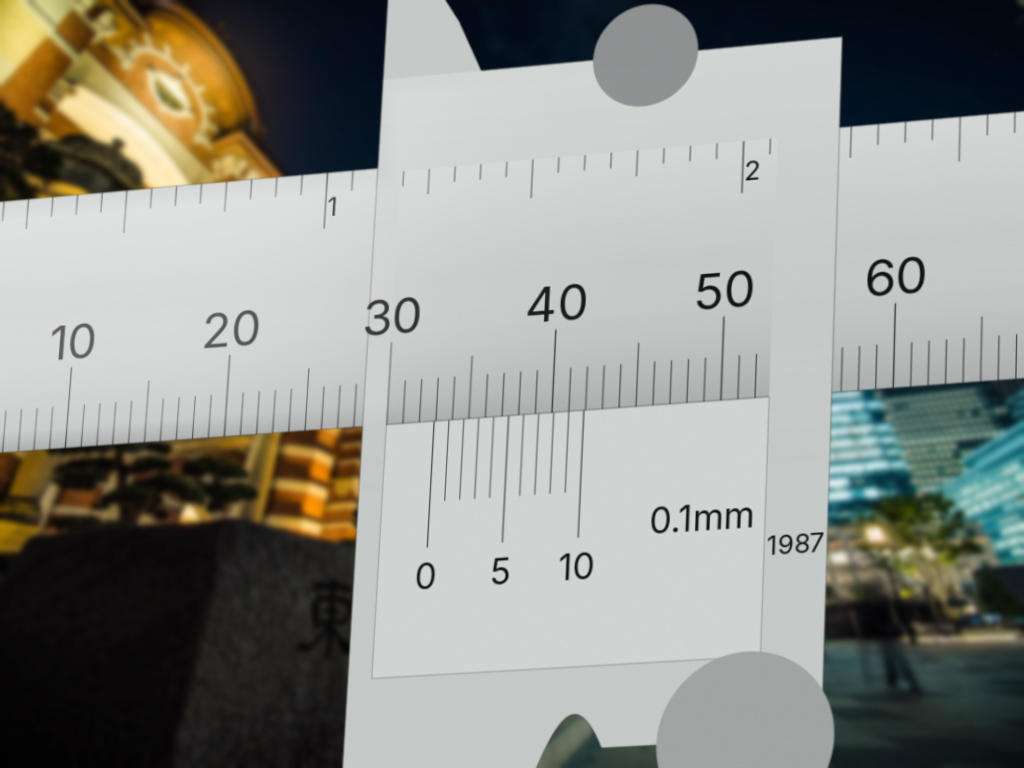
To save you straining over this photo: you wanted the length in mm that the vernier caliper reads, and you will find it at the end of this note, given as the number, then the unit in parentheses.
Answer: 32.9 (mm)
